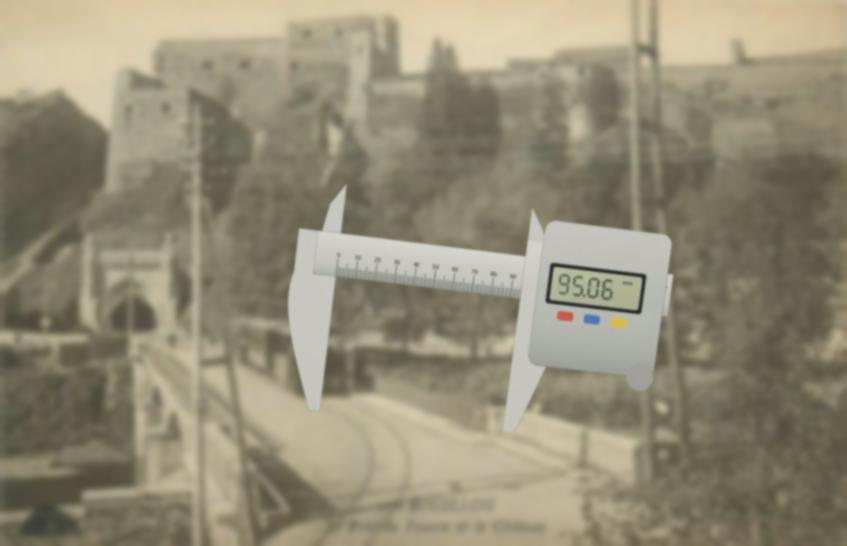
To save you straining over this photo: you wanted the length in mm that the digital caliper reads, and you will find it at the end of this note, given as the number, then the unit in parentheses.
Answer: 95.06 (mm)
